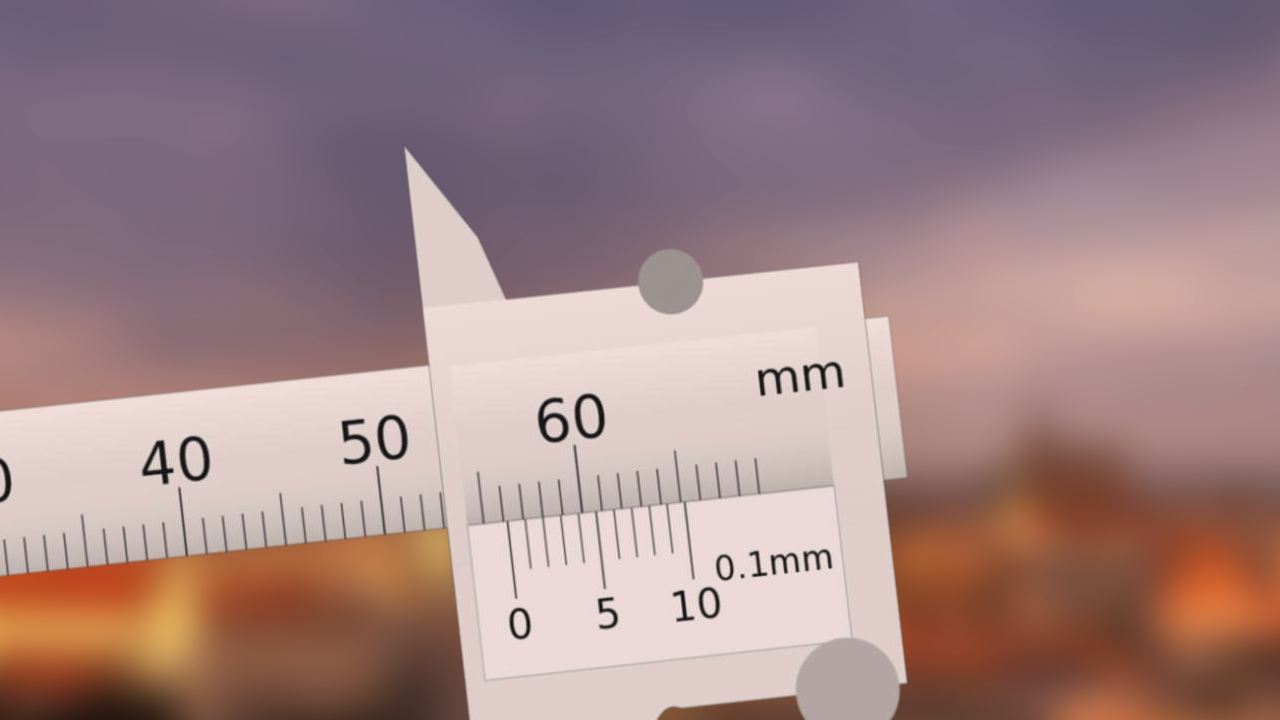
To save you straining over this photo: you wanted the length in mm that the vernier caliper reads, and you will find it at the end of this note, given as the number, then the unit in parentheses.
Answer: 56.2 (mm)
